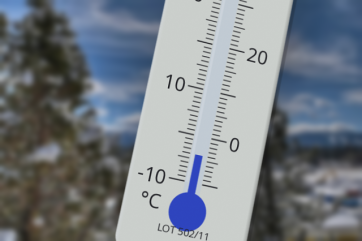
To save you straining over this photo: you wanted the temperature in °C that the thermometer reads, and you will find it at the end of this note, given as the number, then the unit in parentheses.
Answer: -4 (°C)
